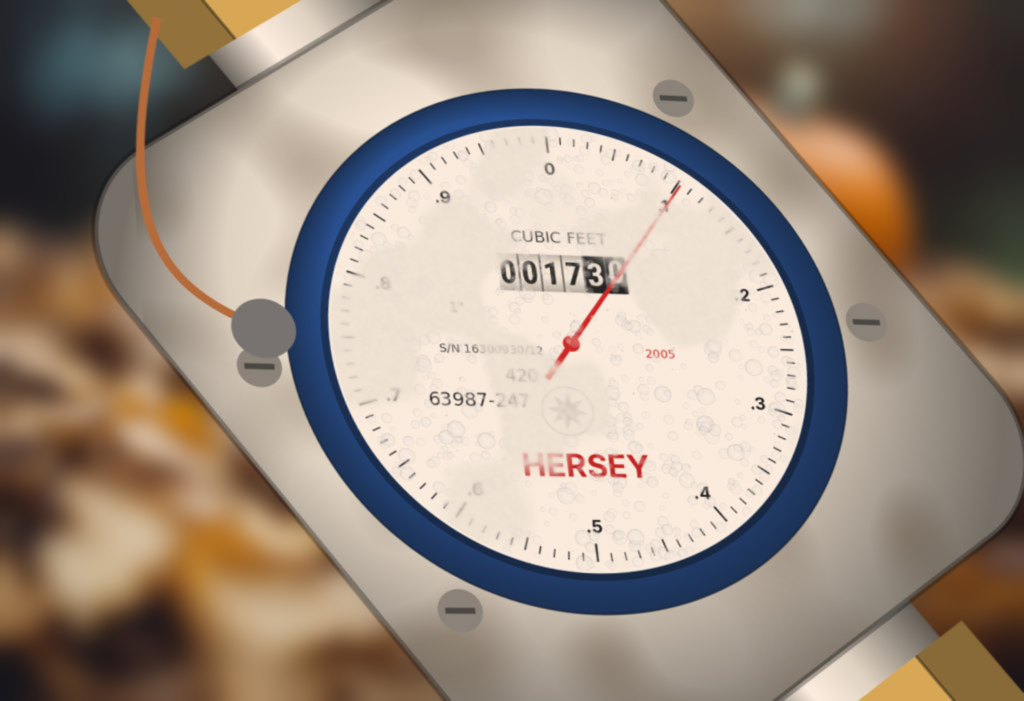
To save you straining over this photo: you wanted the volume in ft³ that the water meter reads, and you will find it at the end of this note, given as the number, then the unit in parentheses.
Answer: 1730.10 (ft³)
